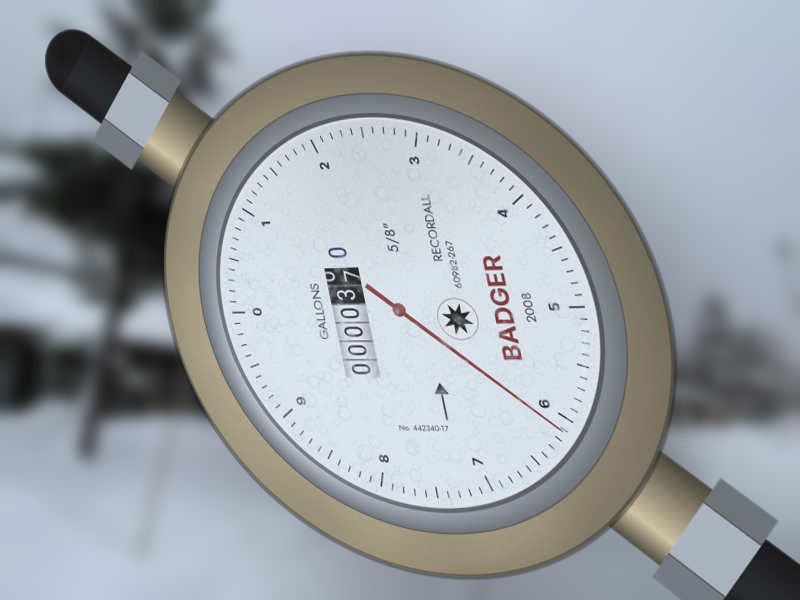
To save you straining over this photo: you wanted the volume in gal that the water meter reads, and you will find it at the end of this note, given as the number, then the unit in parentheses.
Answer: 366.1 (gal)
